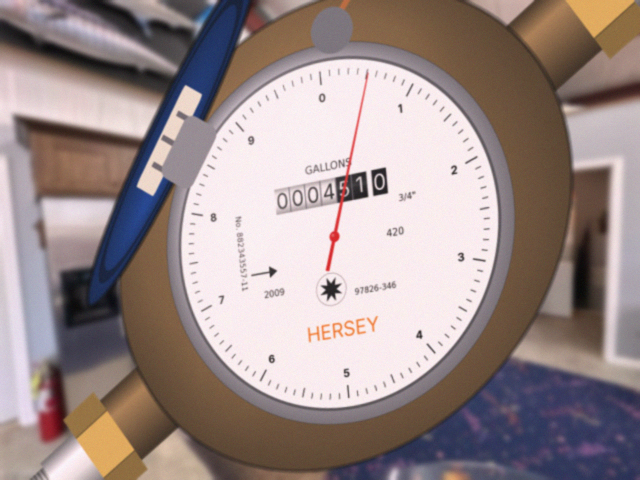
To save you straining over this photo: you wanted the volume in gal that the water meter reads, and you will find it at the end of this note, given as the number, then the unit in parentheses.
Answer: 4510.5 (gal)
